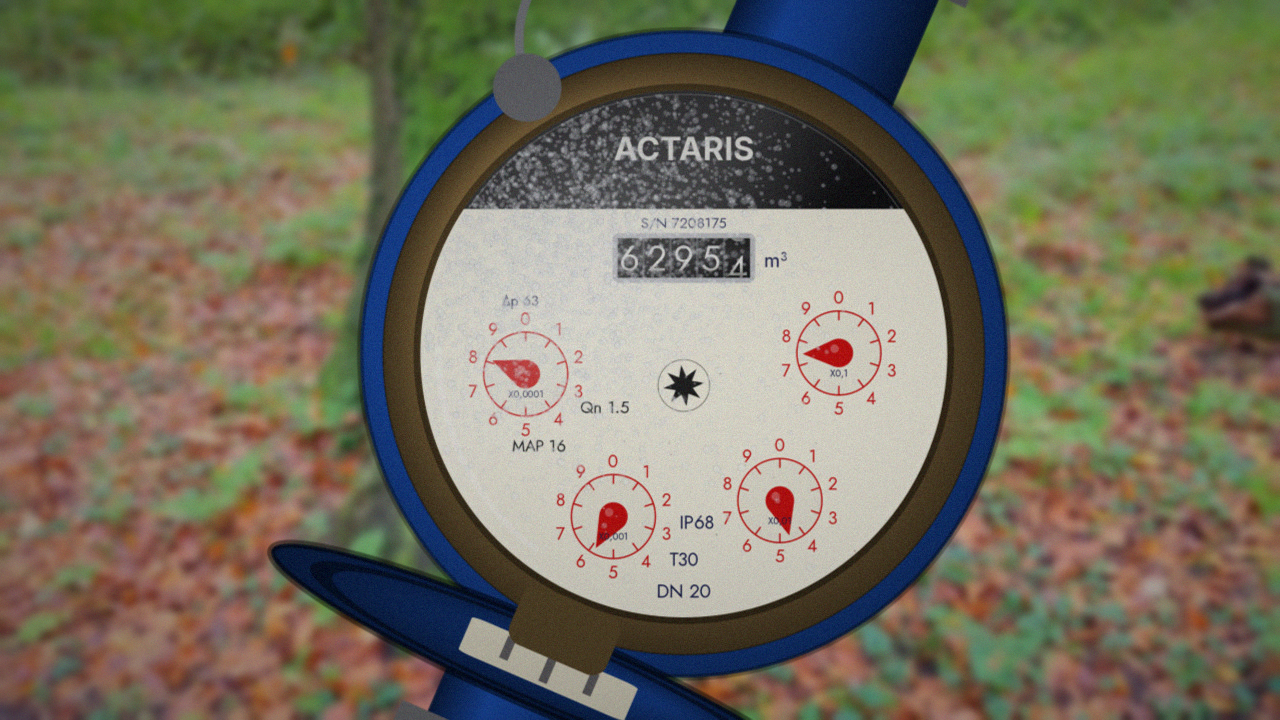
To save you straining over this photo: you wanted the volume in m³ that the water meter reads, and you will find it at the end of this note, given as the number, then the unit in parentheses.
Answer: 62953.7458 (m³)
